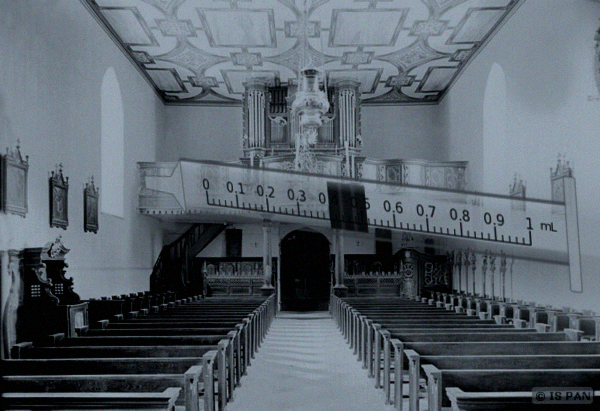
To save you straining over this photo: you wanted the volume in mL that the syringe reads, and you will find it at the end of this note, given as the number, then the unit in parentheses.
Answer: 0.4 (mL)
